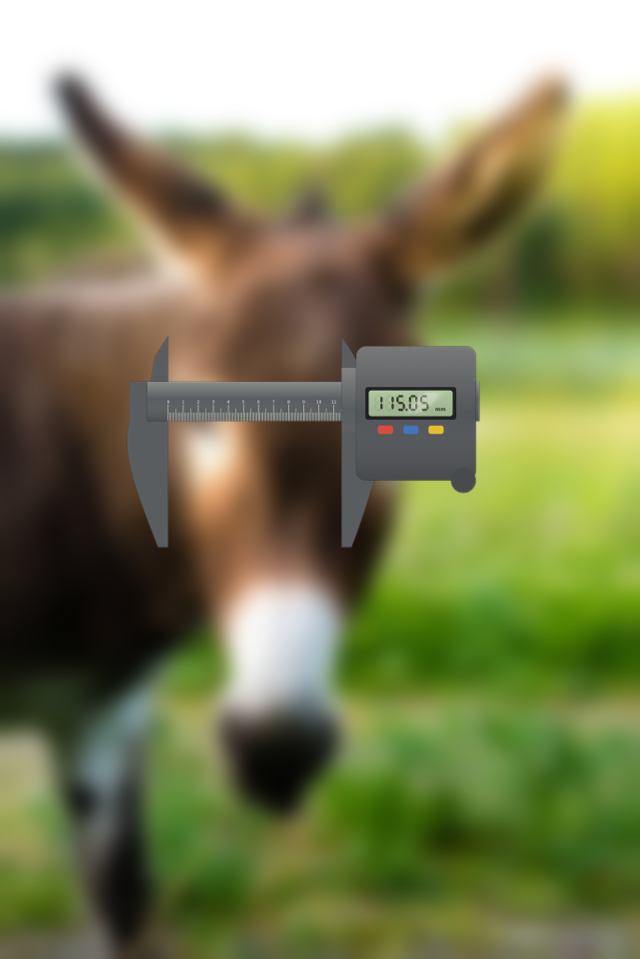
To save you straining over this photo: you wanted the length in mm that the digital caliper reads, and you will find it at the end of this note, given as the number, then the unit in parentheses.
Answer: 115.05 (mm)
